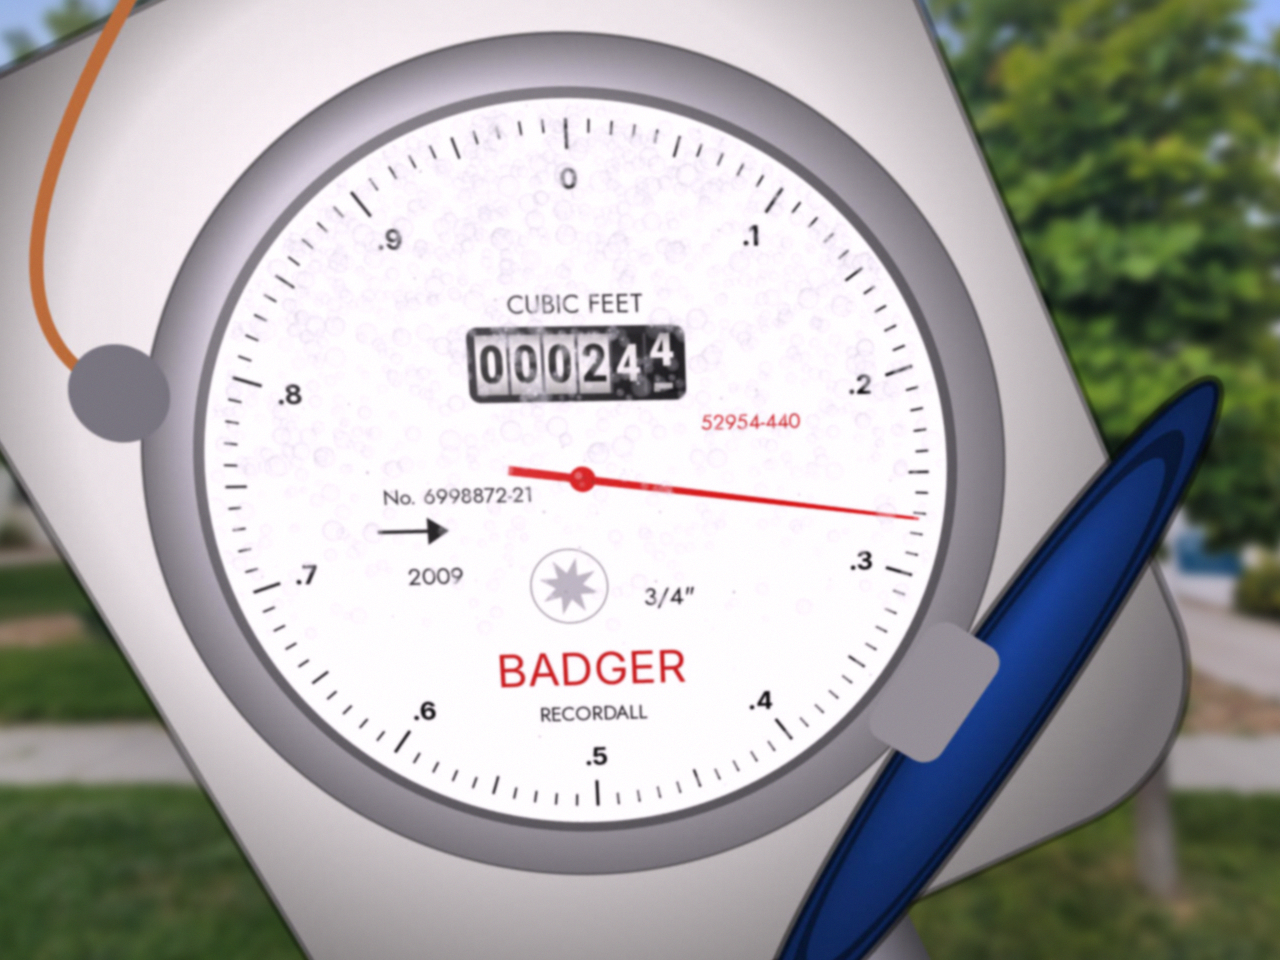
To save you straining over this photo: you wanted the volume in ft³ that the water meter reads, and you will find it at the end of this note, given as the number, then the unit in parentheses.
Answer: 244.27 (ft³)
